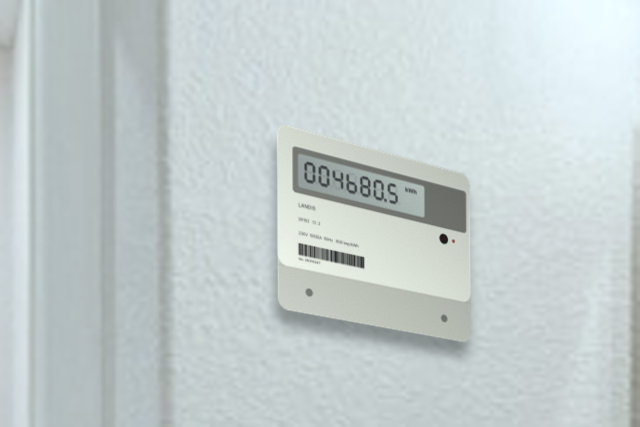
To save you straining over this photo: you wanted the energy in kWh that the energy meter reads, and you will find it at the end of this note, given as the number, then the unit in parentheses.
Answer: 4680.5 (kWh)
